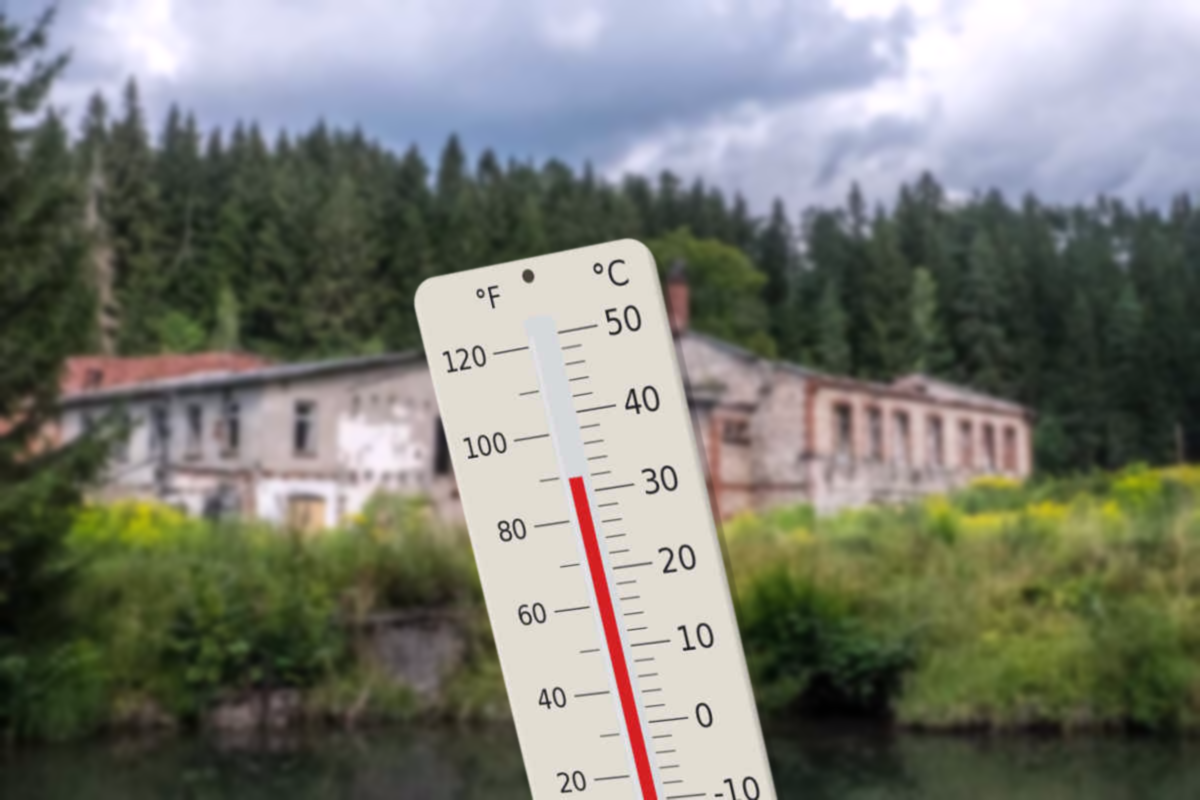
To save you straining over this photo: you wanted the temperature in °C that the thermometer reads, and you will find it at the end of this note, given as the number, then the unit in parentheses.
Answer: 32 (°C)
